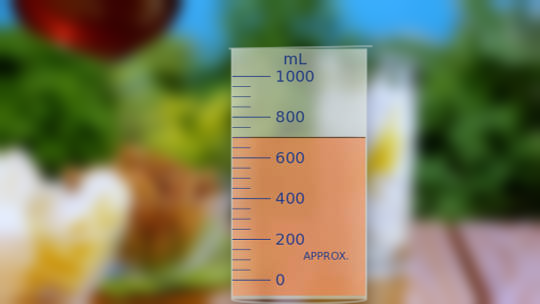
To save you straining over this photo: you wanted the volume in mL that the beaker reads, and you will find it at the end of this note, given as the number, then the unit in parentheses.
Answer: 700 (mL)
